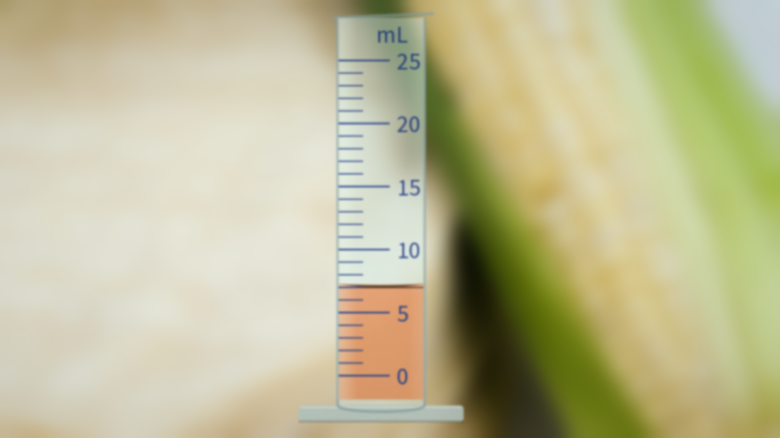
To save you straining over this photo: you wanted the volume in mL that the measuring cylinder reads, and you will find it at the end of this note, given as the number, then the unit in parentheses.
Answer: 7 (mL)
